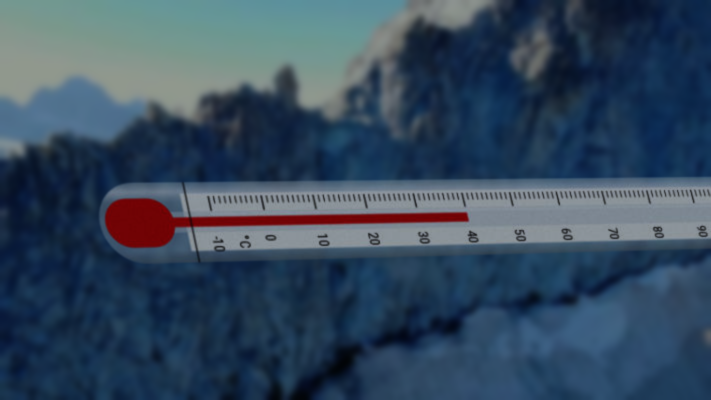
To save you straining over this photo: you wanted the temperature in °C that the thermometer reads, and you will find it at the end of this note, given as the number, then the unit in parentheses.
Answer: 40 (°C)
